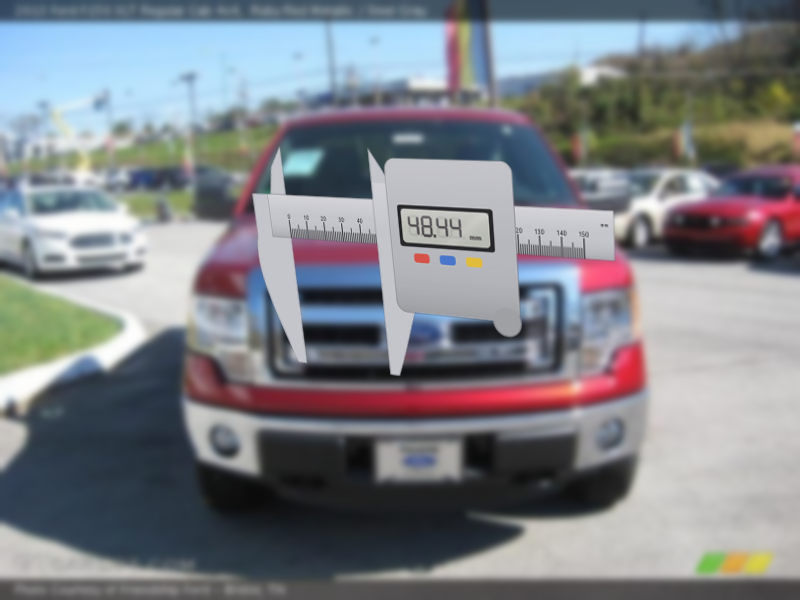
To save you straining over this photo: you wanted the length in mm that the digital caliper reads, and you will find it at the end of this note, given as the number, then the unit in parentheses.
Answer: 48.44 (mm)
